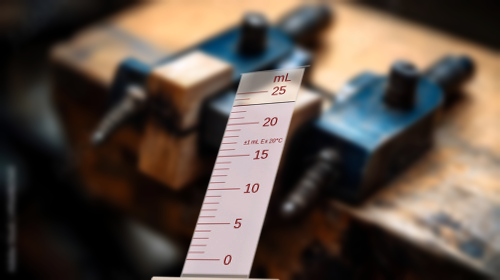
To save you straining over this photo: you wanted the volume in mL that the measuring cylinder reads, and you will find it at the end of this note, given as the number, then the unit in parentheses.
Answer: 23 (mL)
